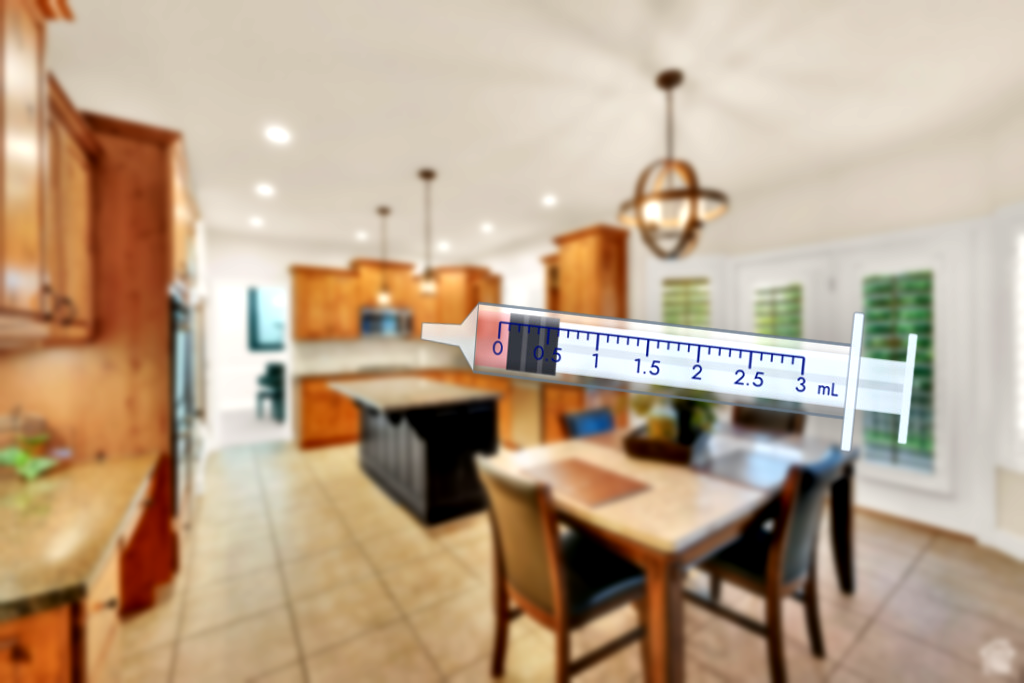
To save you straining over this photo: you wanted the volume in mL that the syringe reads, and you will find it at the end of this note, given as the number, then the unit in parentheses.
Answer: 0.1 (mL)
